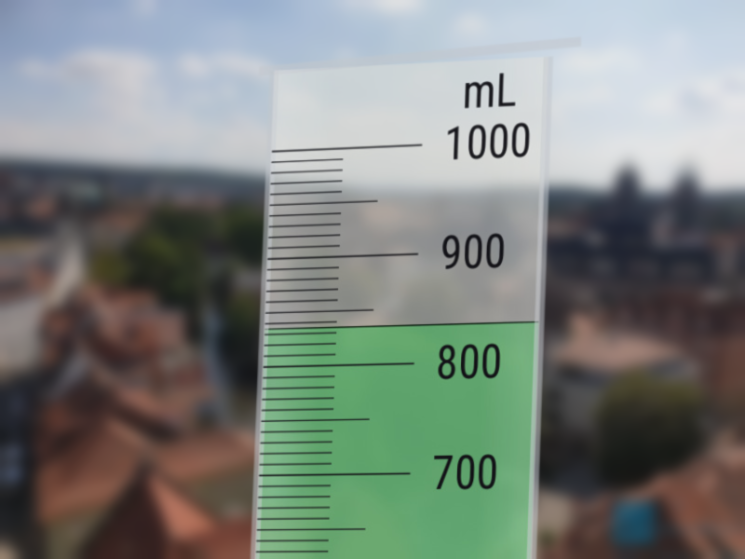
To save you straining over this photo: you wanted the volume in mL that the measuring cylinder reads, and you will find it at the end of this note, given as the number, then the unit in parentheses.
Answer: 835 (mL)
